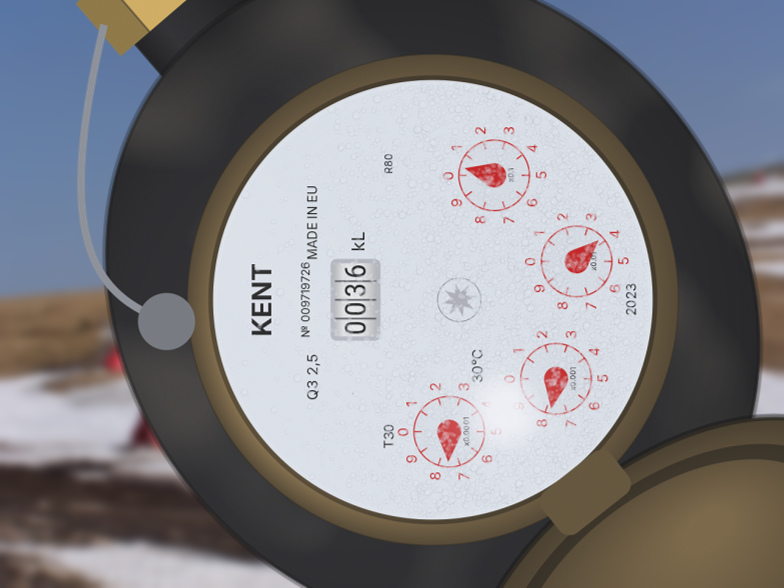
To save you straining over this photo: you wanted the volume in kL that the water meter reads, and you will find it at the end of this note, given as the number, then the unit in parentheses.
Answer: 36.0377 (kL)
